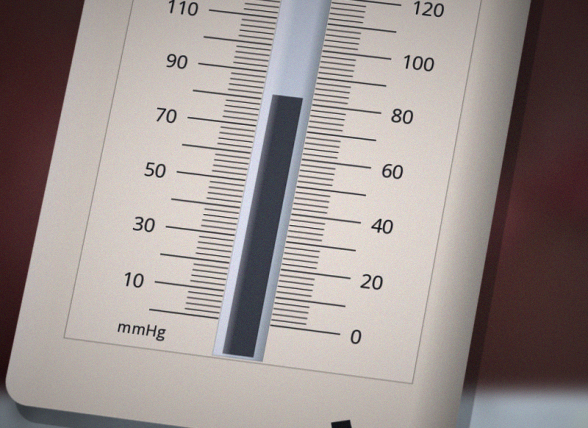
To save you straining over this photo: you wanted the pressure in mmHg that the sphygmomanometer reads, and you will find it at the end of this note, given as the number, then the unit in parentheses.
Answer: 82 (mmHg)
